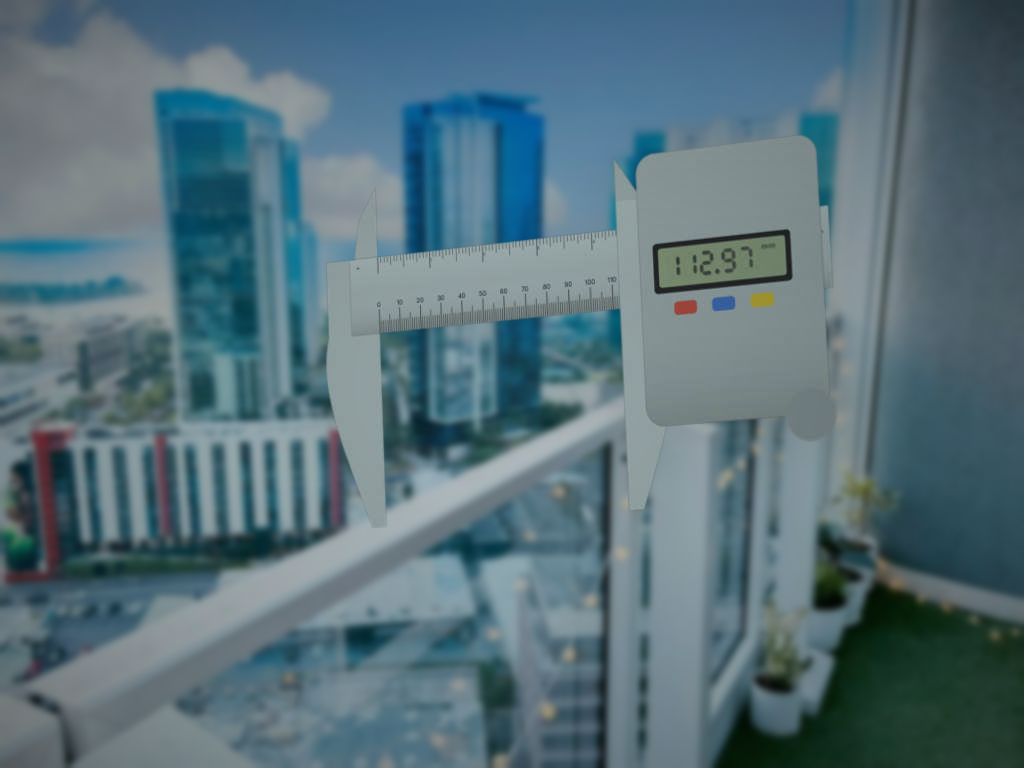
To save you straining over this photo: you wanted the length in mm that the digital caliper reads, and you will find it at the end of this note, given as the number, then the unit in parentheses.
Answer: 112.97 (mm)
